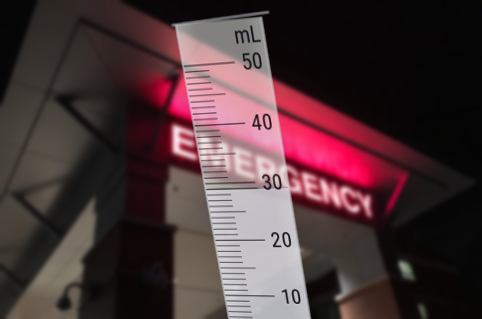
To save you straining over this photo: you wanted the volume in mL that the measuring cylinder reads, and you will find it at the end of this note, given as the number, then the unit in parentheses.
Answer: 29 (mL)
